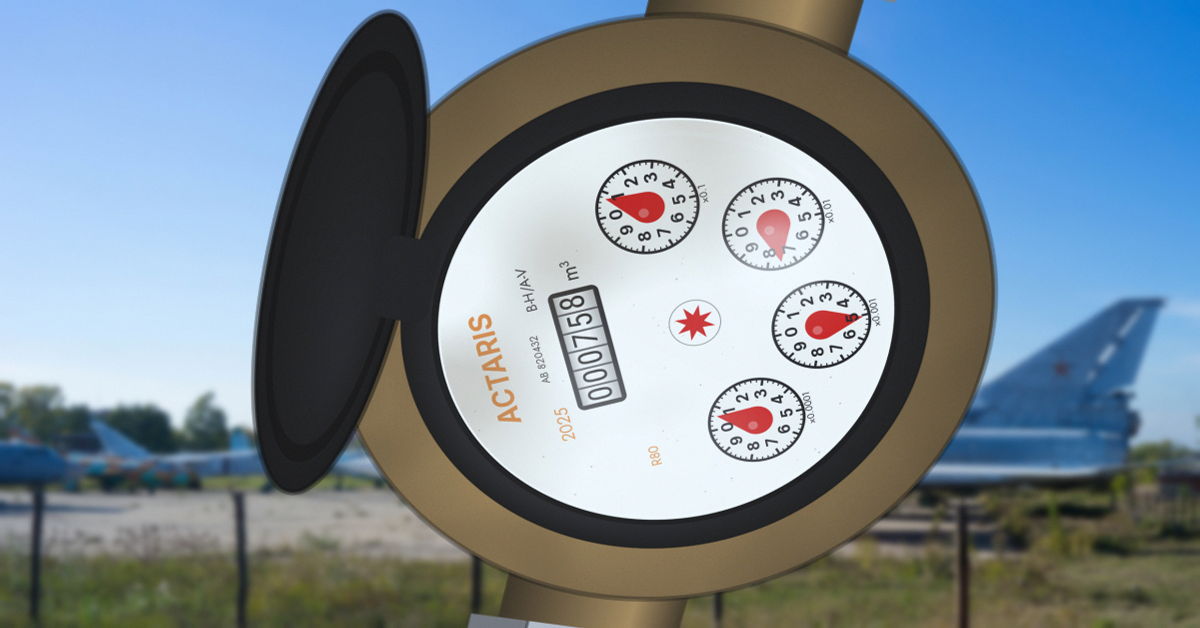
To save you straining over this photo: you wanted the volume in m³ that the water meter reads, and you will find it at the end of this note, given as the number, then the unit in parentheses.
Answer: 758.0750 (m³)
